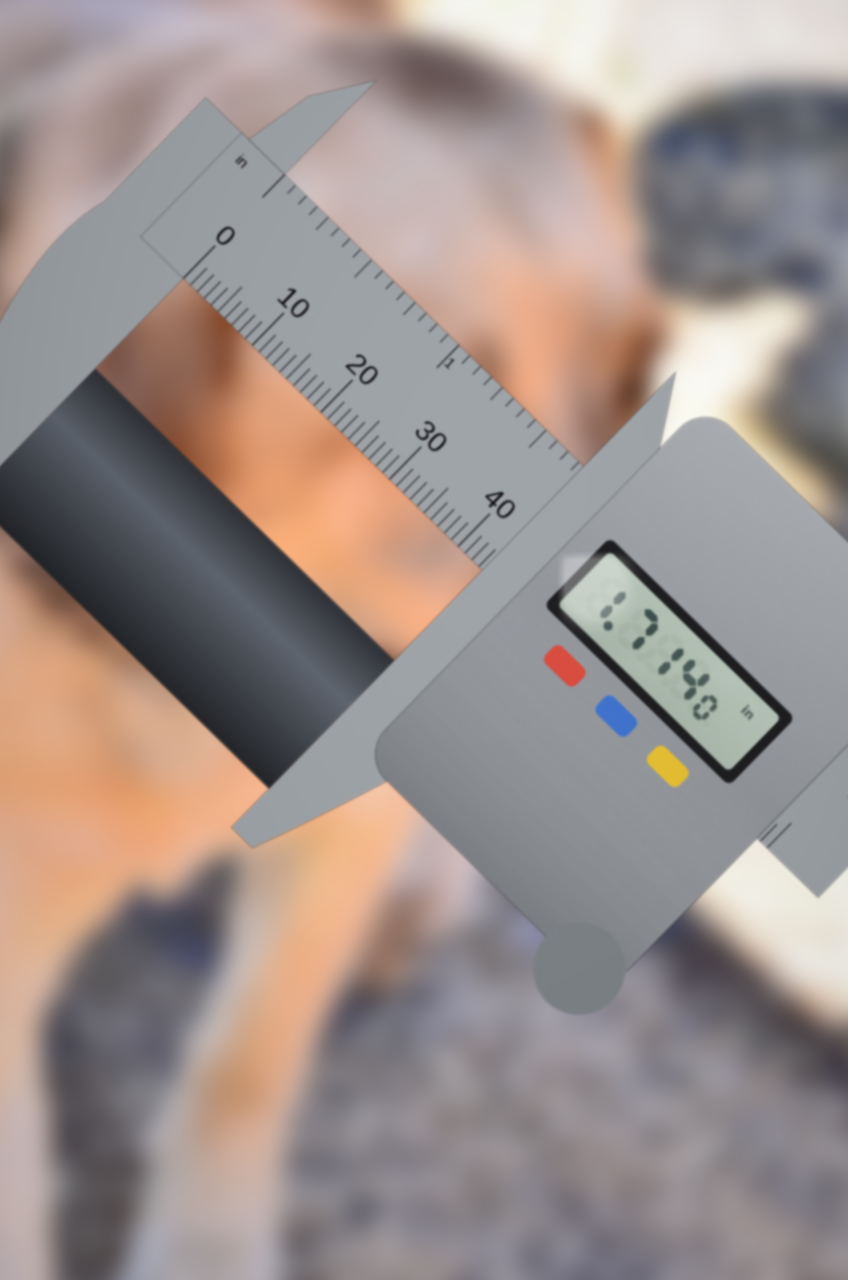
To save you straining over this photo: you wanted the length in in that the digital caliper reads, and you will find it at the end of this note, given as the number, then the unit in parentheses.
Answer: 1.7140 (in)
